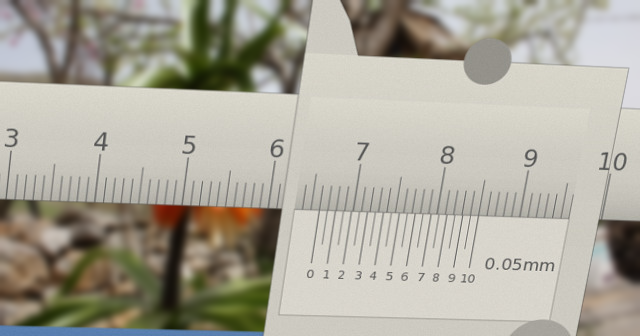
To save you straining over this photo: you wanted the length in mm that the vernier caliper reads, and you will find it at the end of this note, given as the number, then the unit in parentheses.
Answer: 66.0 (mm)
